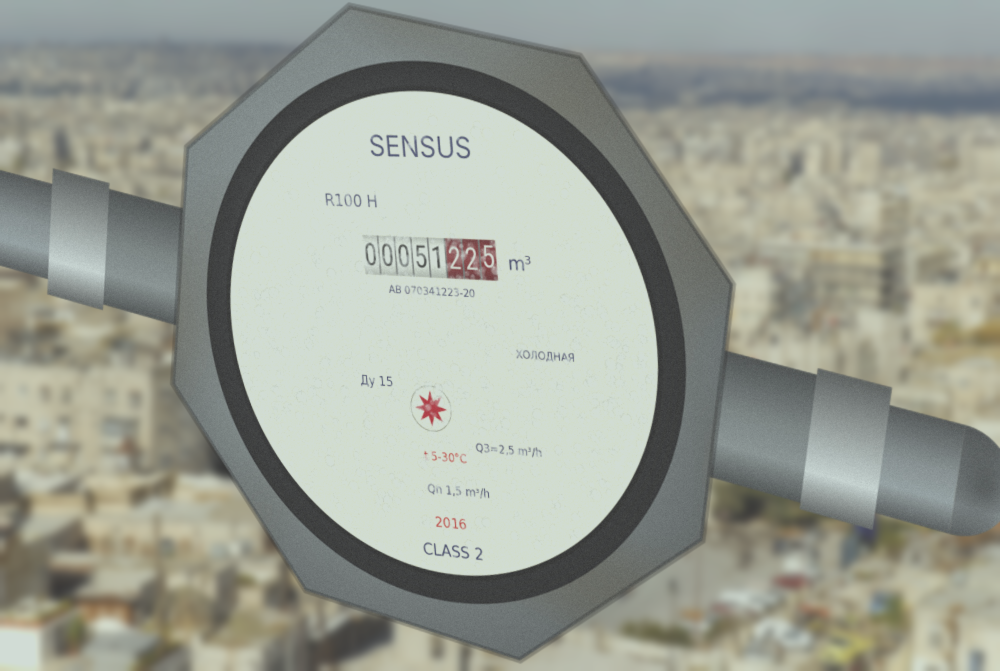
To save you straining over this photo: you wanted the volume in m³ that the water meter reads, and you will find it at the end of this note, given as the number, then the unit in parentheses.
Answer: 51.225 (m³)
